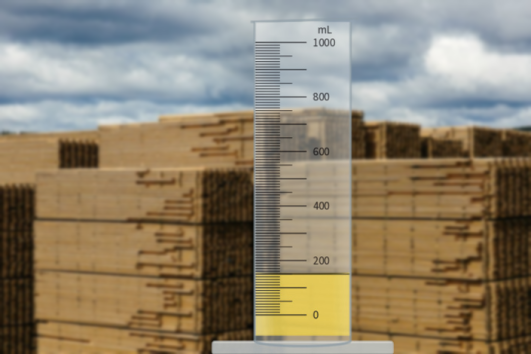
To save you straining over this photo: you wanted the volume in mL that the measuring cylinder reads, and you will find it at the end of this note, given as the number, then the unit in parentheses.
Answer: 150 (mL)
